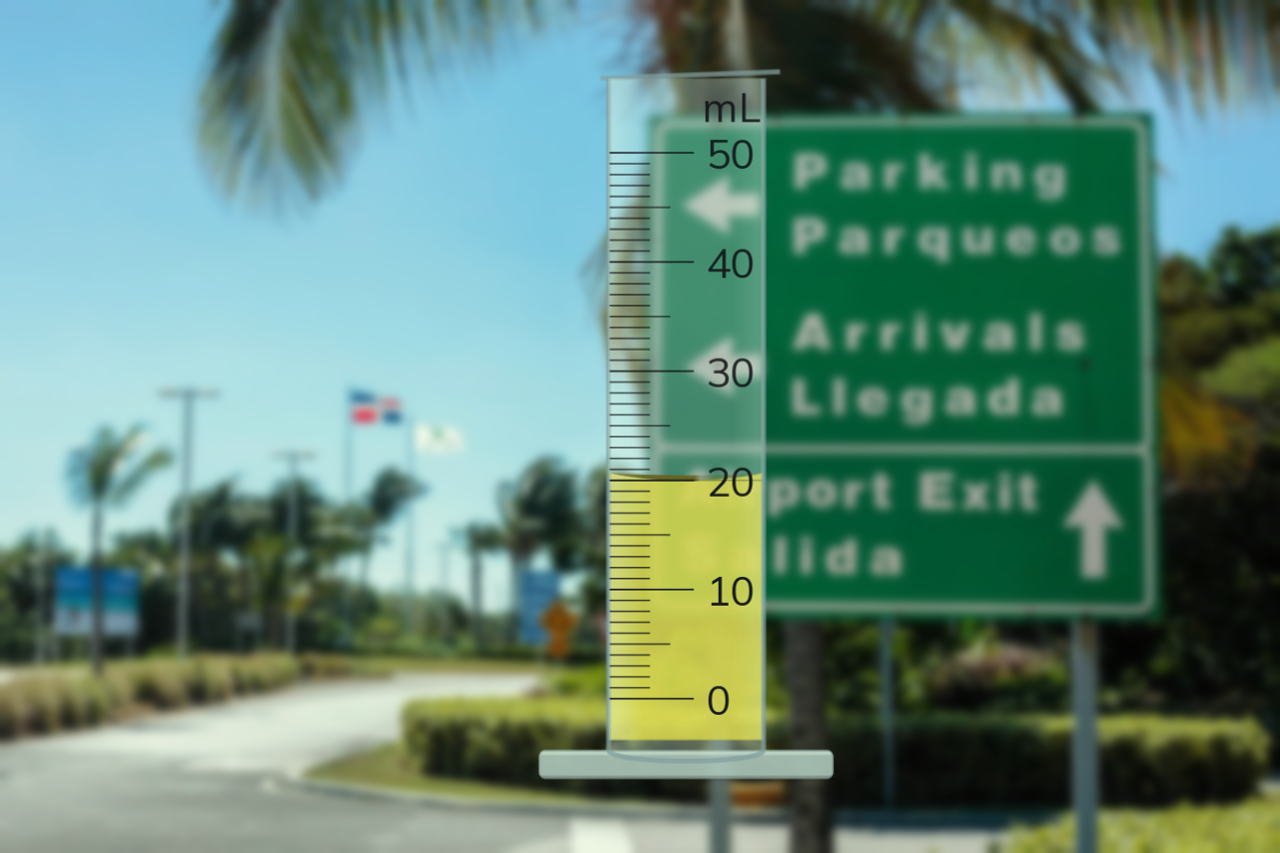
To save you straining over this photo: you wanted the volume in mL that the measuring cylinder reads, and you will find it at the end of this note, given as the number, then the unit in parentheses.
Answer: 20 (mL)
